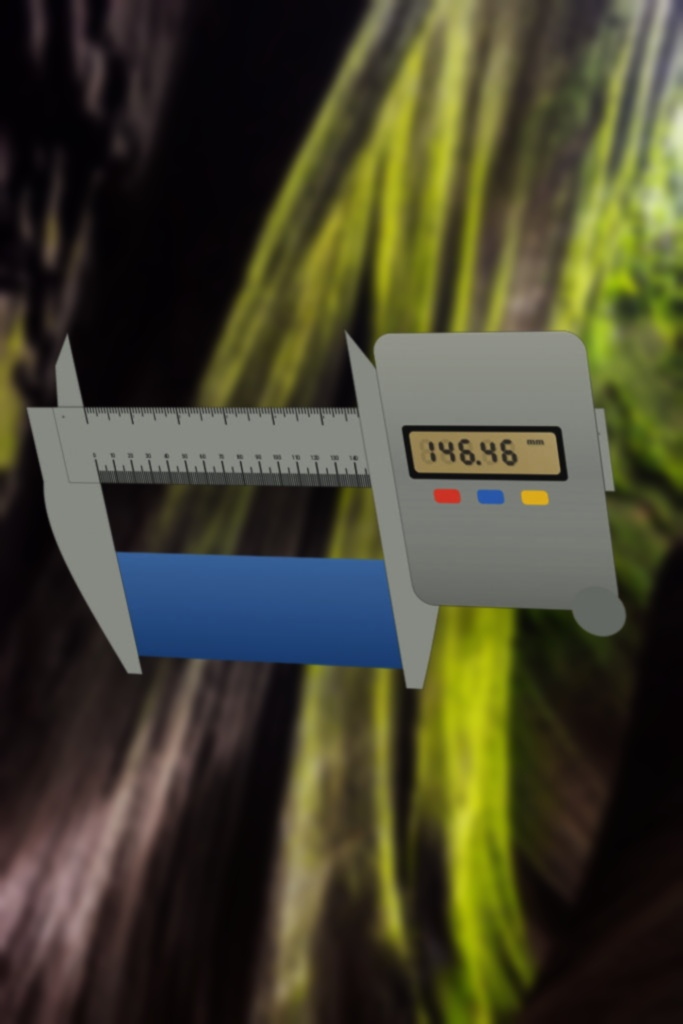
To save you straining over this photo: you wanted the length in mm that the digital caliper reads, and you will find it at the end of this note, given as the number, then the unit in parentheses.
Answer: 146.46 (mm)
